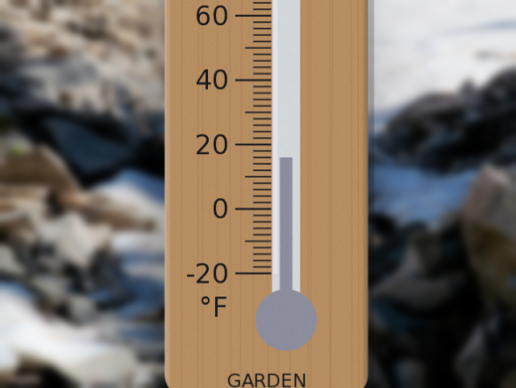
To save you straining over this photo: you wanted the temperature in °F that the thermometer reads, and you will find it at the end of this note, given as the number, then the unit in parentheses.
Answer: 16 (°F)
